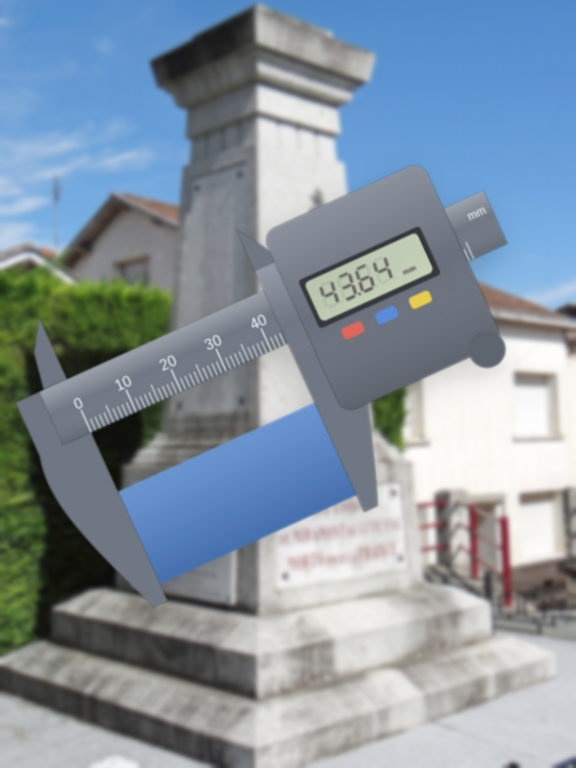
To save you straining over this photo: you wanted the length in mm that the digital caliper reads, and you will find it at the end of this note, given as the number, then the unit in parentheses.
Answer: 43.64 (mm)
